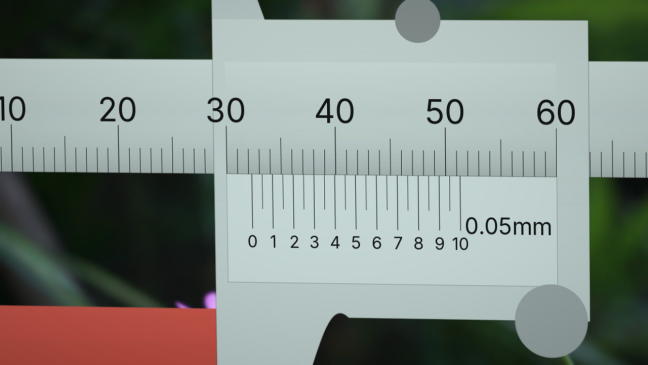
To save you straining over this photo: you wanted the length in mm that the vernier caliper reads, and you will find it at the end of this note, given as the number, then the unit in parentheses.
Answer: 32.3 (mm)
